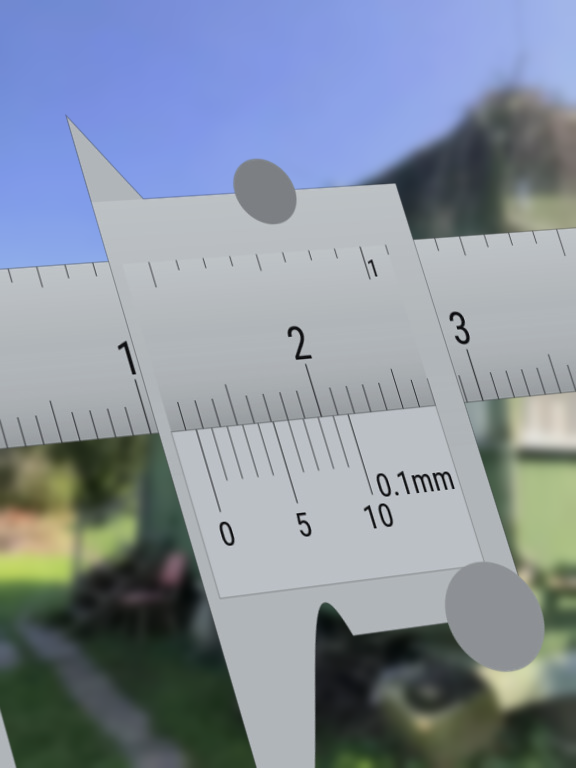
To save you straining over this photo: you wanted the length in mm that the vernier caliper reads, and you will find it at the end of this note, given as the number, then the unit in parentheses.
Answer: 12.6 (mm)
